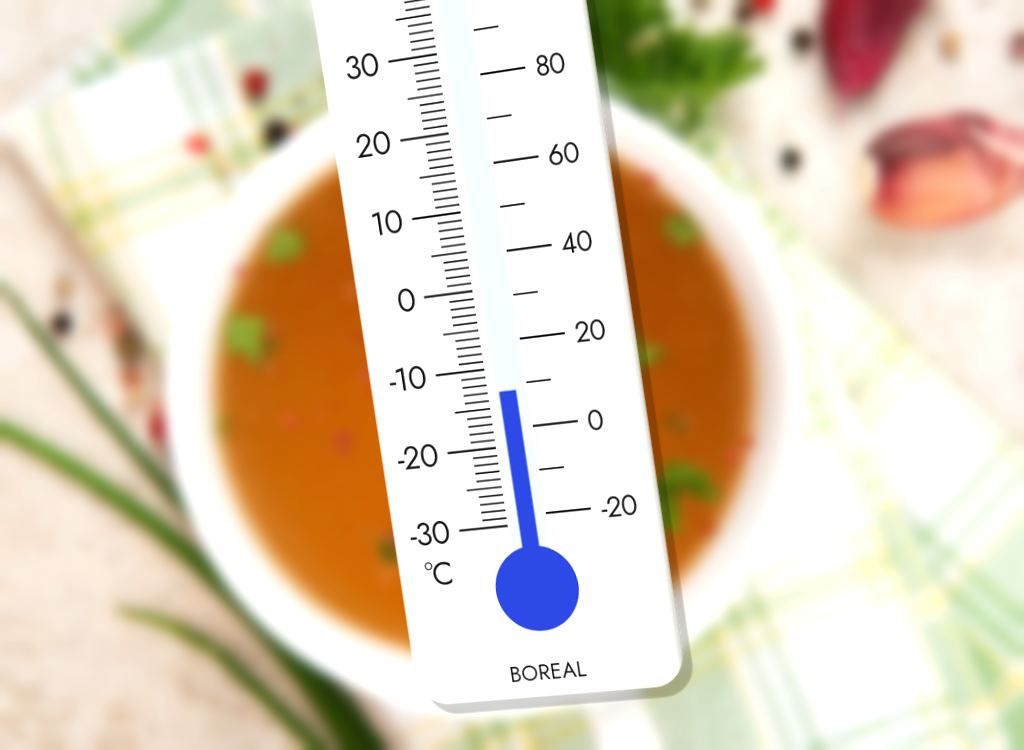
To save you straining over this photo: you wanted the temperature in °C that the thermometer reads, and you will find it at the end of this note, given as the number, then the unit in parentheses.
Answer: -13 (°C)
